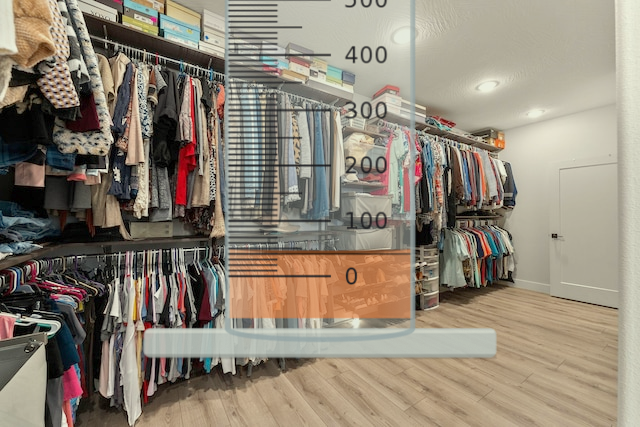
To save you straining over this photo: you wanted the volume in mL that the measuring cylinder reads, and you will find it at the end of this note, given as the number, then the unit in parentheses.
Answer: 40 (mL)
